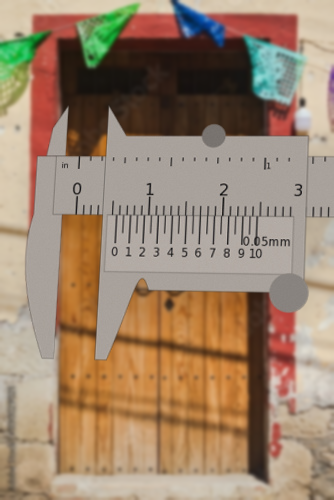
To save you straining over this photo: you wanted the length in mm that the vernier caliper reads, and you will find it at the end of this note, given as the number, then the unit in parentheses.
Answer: 5.6 (mm)
